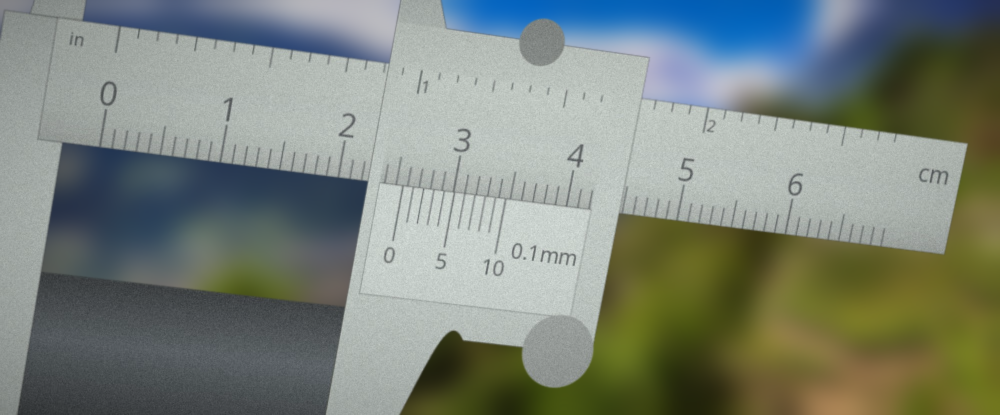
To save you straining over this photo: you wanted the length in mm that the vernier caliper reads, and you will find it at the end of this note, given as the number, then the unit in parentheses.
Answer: 25.6 (mm)
